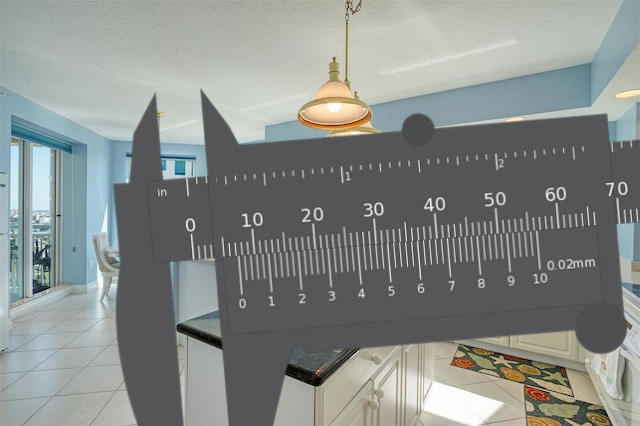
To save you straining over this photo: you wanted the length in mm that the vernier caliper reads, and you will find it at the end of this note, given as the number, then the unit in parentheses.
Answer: 7.4 (mm)
